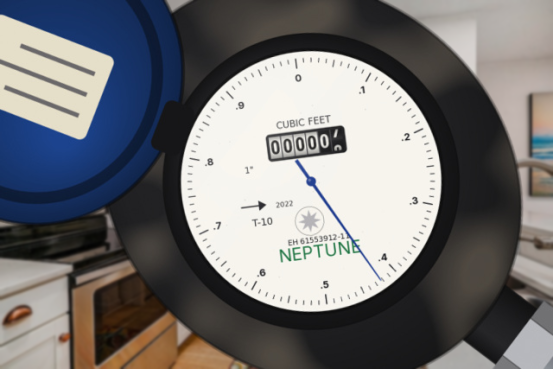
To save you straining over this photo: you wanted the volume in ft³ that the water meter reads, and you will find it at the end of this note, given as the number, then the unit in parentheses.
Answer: 7.42 (ft³)
